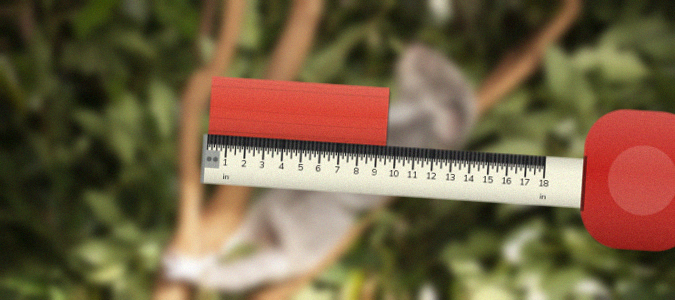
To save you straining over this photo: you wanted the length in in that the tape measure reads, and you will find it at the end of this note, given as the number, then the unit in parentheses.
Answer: 9.5 (in)
